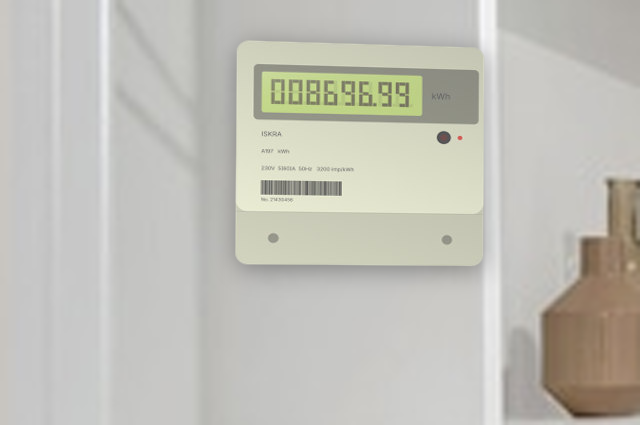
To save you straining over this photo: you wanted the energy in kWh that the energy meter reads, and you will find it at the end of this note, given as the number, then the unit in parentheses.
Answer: 8696.99 (kWh)
